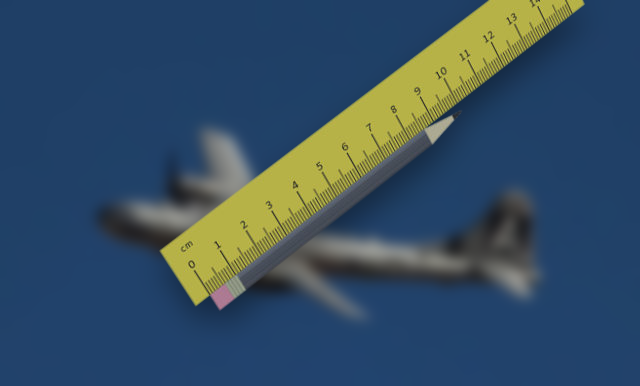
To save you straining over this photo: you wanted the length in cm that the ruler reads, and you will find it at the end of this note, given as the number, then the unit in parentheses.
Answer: 10 (cm)
